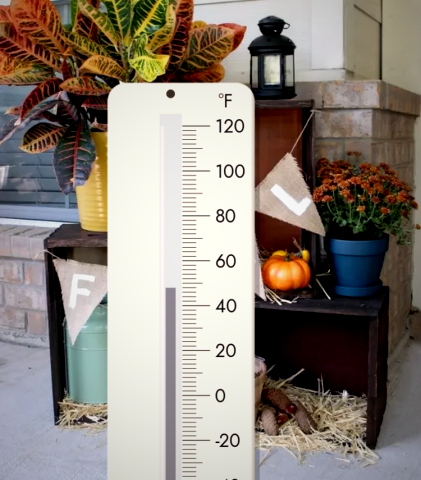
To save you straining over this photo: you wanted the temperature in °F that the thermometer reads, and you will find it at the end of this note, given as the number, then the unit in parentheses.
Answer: 48 (°F)
